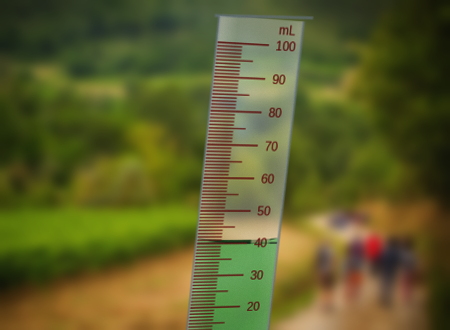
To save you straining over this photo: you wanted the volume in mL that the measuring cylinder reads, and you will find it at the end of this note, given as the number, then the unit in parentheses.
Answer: 40 (mL)
